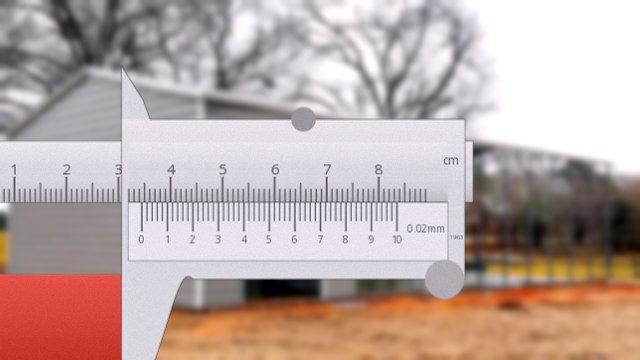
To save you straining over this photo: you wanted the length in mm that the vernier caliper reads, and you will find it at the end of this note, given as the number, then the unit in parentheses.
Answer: 34.5 (mm)
